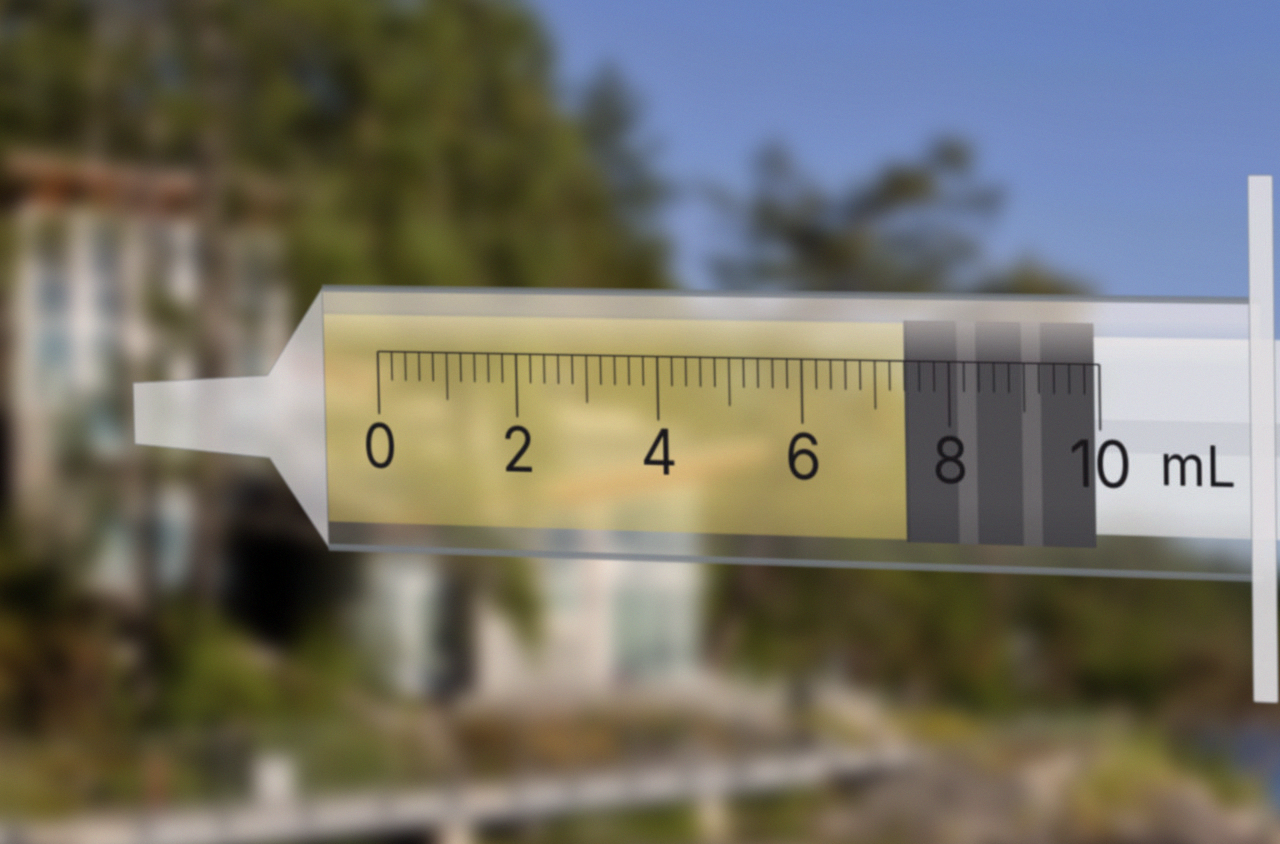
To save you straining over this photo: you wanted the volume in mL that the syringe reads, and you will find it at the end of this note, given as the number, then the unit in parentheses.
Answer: 7.4 (mL)
